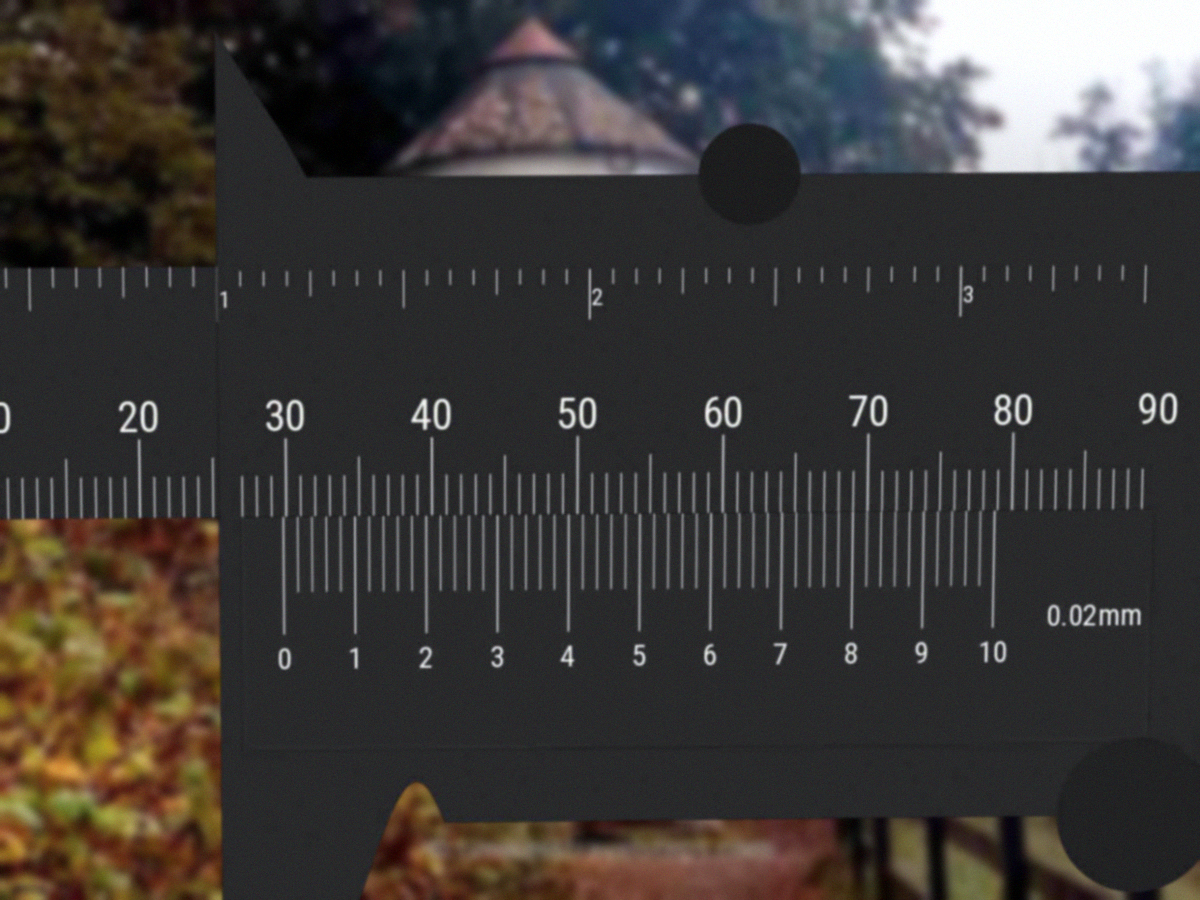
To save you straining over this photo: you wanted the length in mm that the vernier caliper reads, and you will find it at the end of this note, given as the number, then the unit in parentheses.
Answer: 29.8 (mm)
